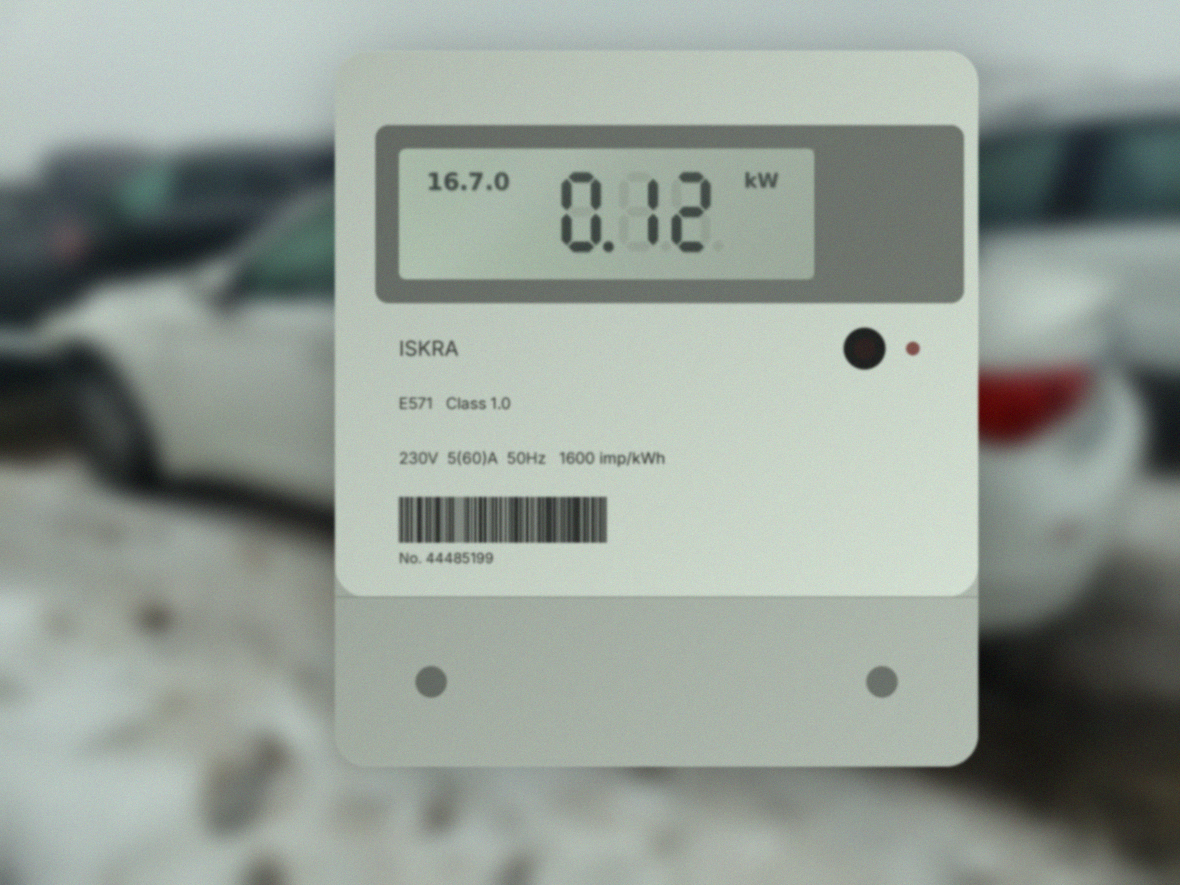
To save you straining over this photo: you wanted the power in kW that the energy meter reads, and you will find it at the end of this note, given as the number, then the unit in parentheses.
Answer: 0.12 (kW)
